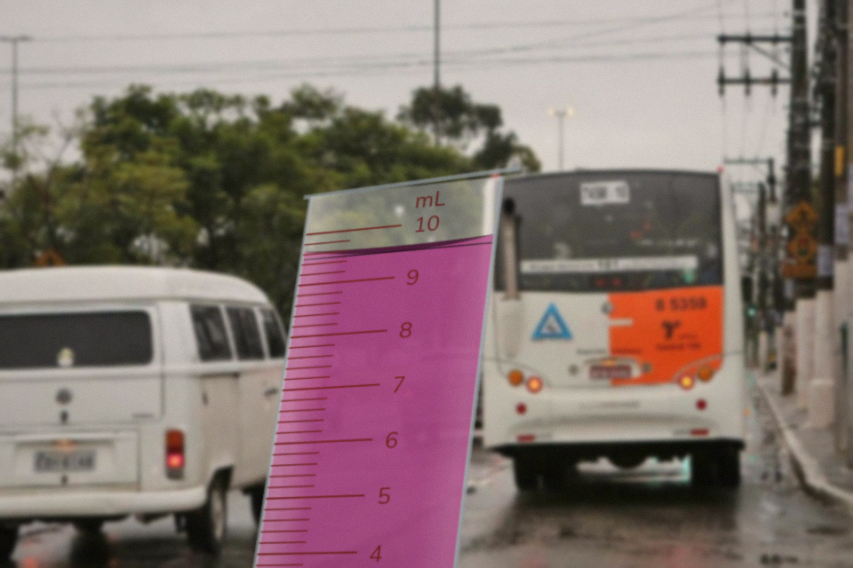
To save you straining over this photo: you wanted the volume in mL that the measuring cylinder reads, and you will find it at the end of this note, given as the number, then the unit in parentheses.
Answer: 9.5 (mL)
